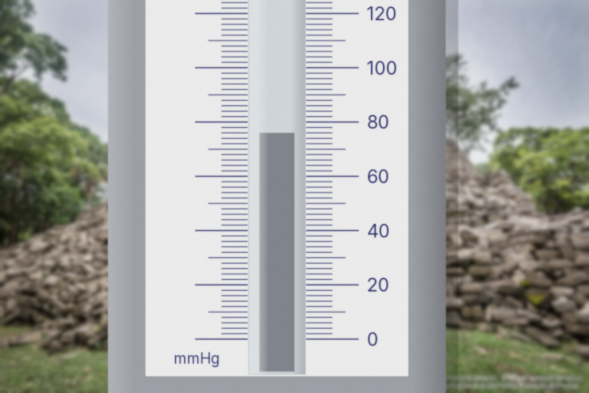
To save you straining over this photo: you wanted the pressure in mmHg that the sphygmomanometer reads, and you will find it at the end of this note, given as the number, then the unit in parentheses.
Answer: 76 (mmHg)
